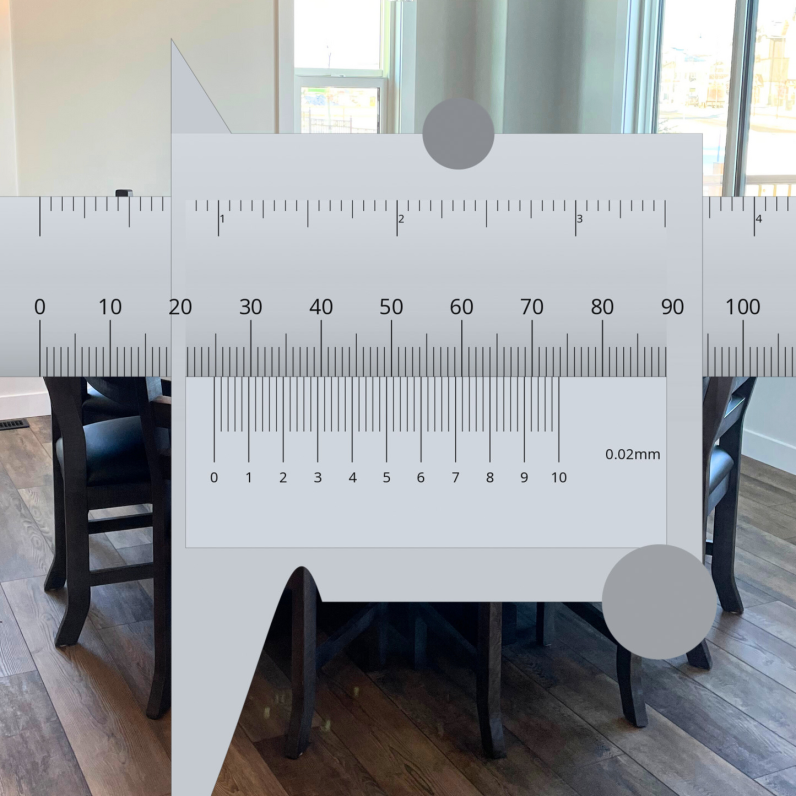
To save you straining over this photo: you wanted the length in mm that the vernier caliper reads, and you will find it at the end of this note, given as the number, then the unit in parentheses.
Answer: 24.8 (mm)
